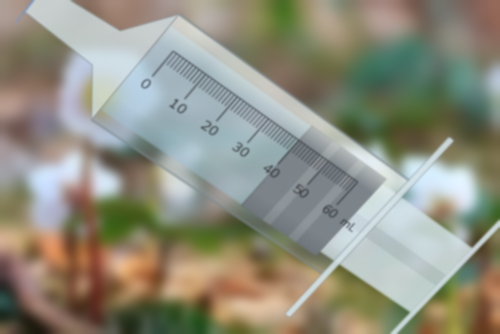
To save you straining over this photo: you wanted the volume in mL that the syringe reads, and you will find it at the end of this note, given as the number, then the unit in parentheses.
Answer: 40 (mL)
